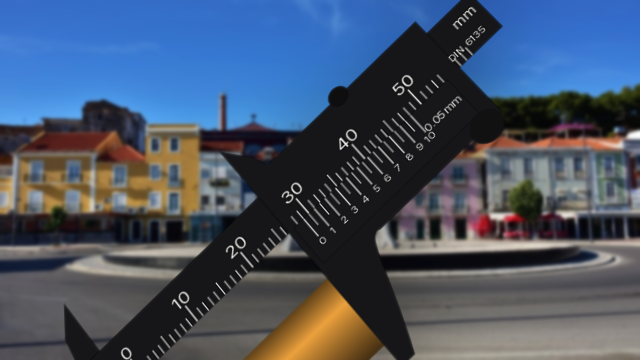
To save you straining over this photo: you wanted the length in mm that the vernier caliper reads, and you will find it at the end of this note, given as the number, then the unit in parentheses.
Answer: 29.0 (mm)
